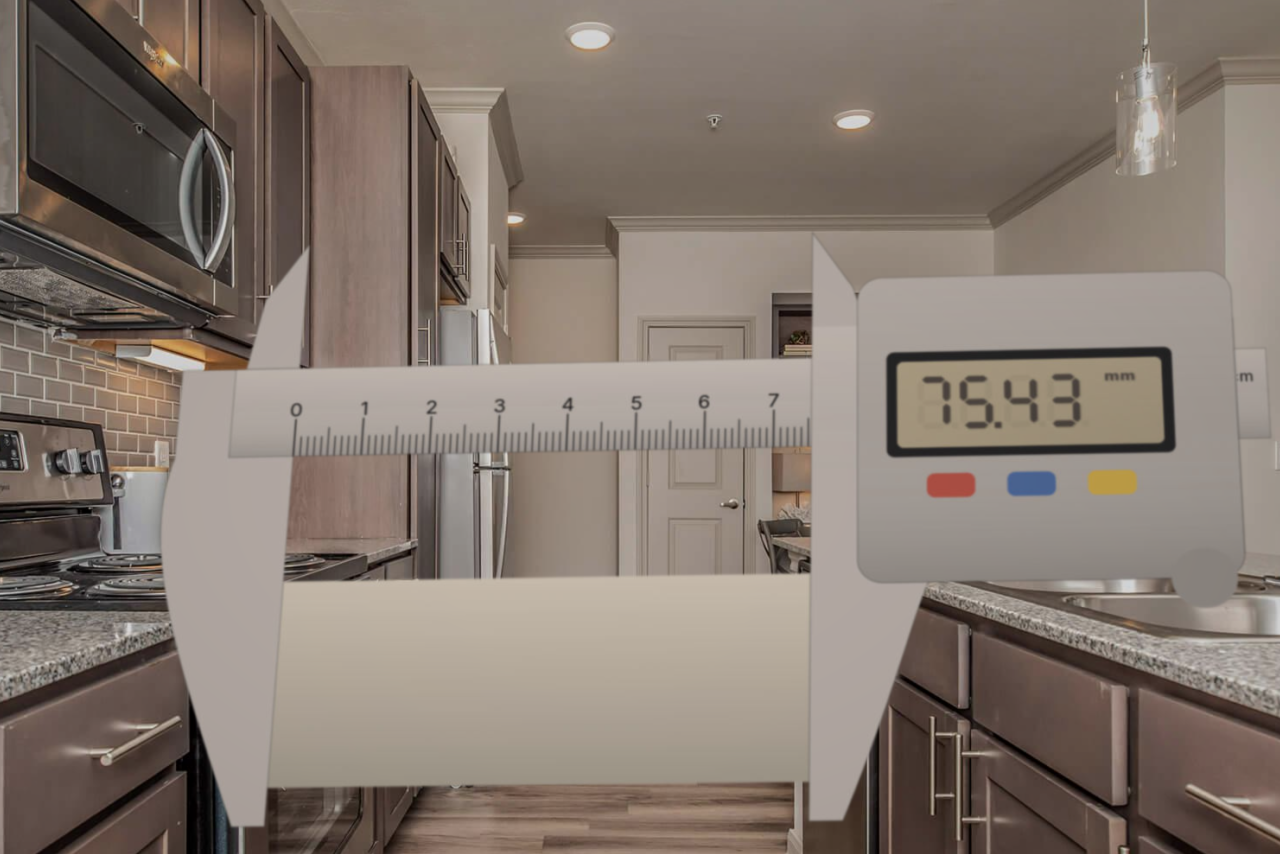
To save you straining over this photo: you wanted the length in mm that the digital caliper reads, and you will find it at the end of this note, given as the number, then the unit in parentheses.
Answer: 75.43 (mm)
